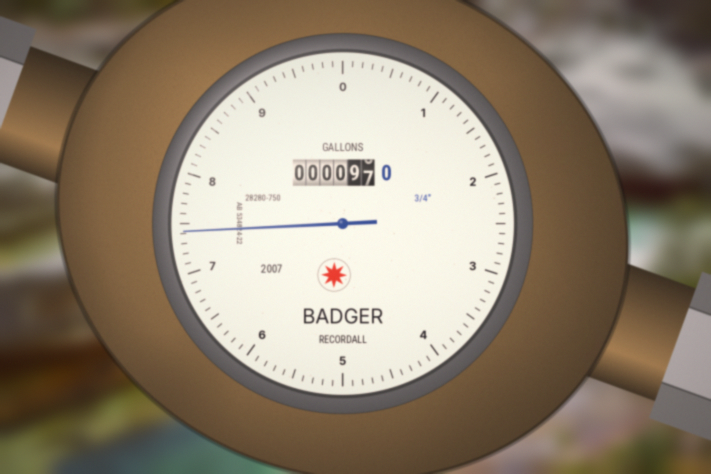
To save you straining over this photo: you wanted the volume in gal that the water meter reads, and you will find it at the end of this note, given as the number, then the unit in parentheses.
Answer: 967.4 (gal)
